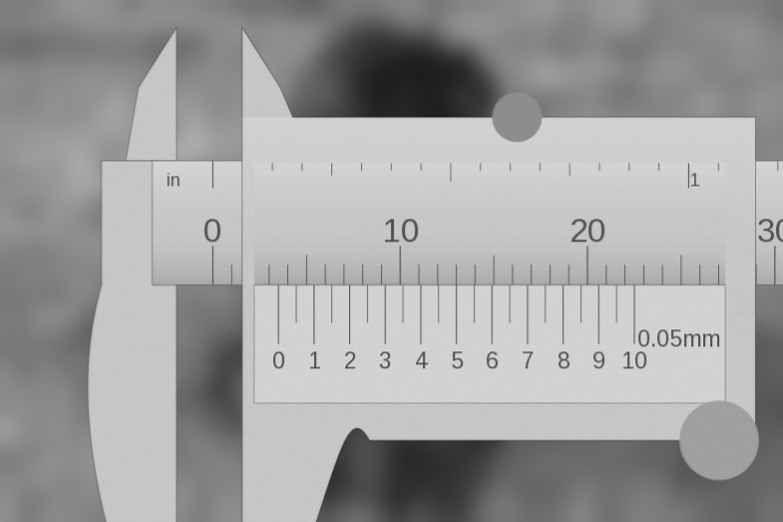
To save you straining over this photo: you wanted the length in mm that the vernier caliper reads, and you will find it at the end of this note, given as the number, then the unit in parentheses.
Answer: 3.5 (mm)
